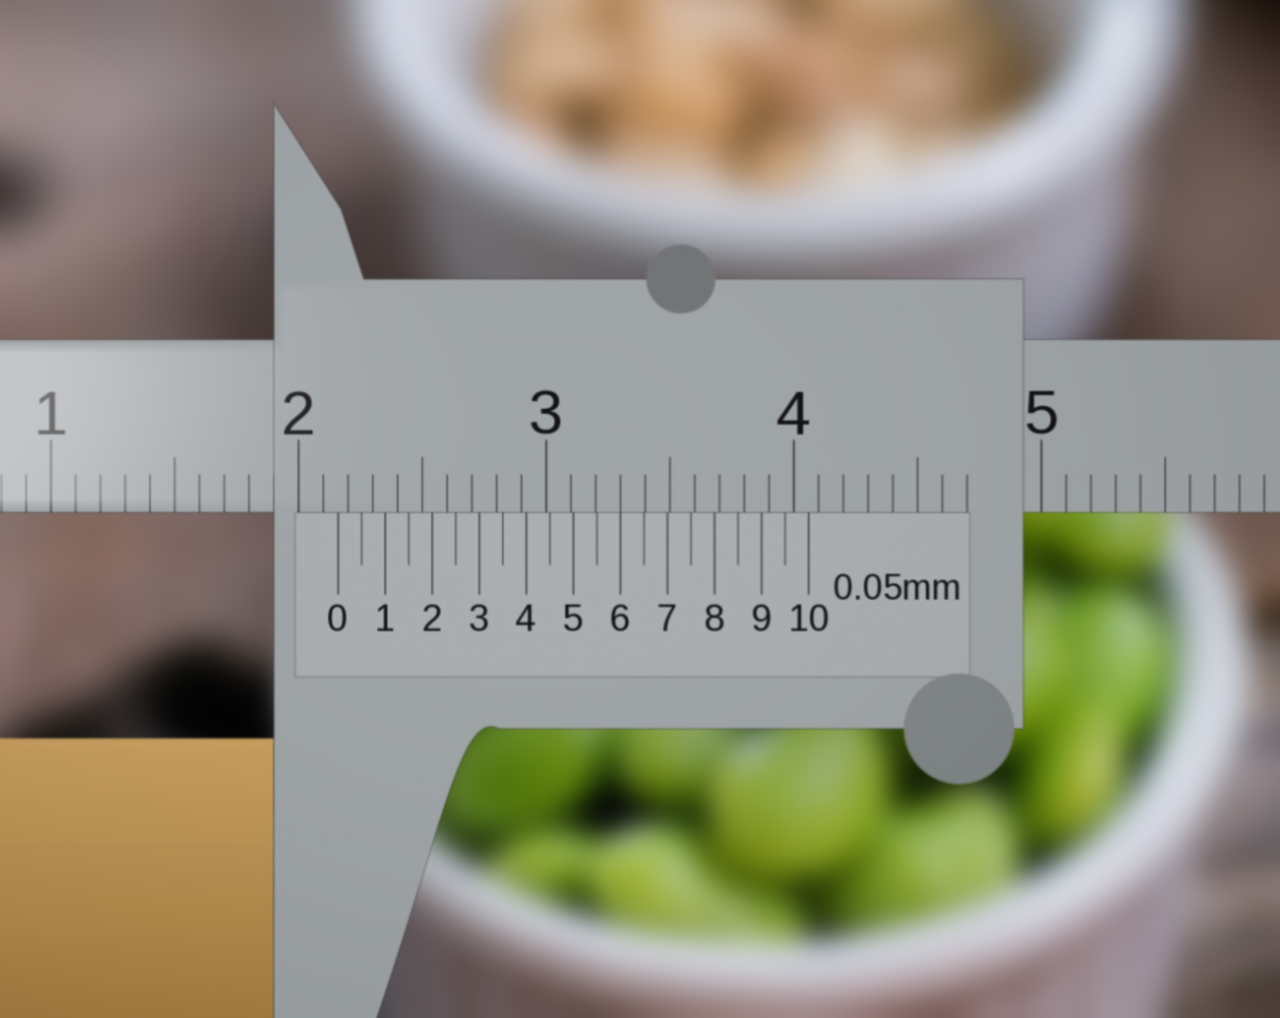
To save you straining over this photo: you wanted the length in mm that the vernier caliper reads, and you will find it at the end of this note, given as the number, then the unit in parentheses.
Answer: 21.6 (mm)
